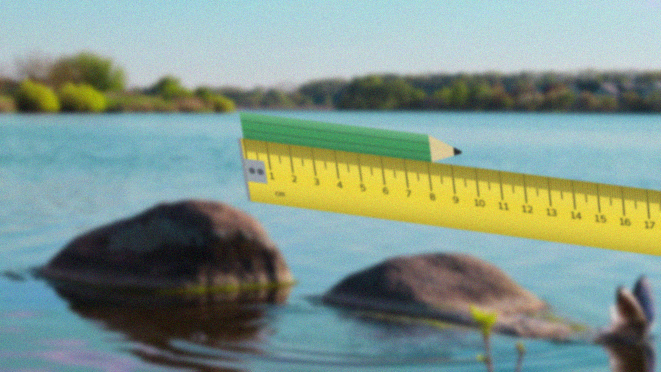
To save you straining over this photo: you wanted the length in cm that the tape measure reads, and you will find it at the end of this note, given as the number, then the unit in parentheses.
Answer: 9.5 (cm)
